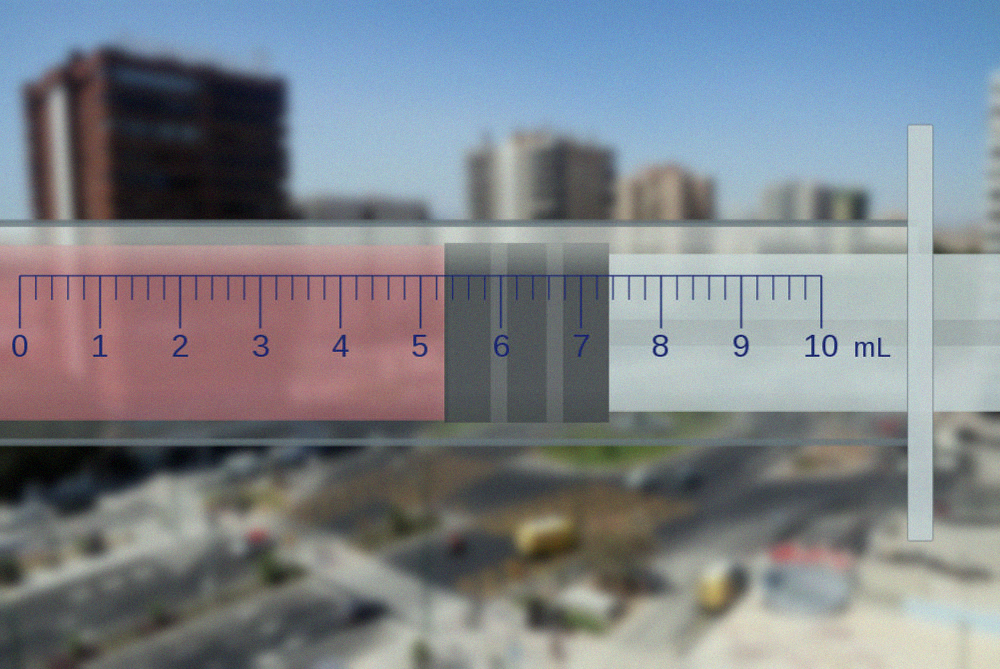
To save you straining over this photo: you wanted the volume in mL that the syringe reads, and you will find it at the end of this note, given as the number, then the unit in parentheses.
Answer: 5.3 (mL)
